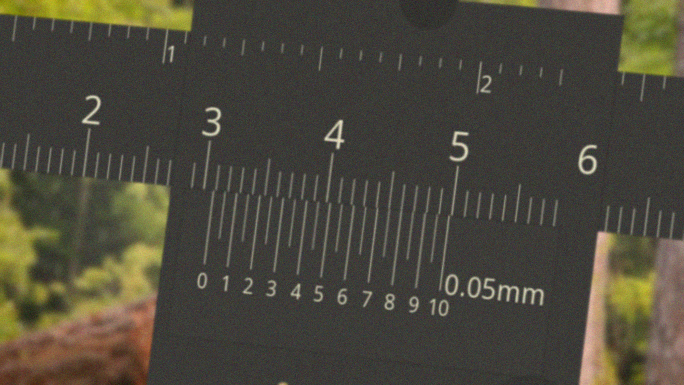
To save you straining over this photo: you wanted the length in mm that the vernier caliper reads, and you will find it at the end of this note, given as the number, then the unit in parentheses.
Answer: 30.8 (mm)
